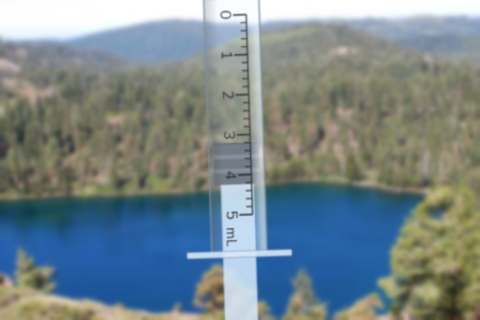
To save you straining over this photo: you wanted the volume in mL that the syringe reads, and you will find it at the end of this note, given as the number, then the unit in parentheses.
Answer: 3.2 (mL)
